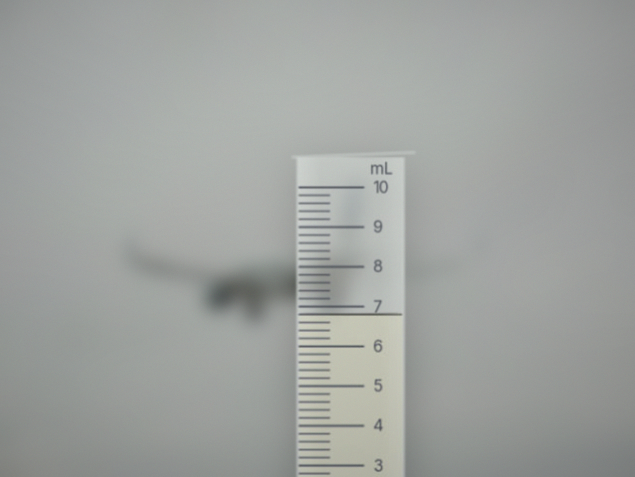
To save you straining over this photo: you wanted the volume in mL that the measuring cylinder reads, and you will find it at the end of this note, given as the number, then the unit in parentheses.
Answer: 6.8 (mL)
